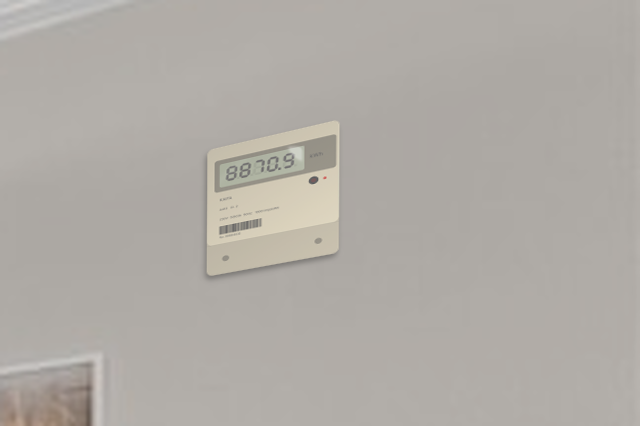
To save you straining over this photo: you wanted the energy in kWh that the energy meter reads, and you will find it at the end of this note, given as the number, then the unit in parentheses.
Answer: 8870.9 (kWh)
